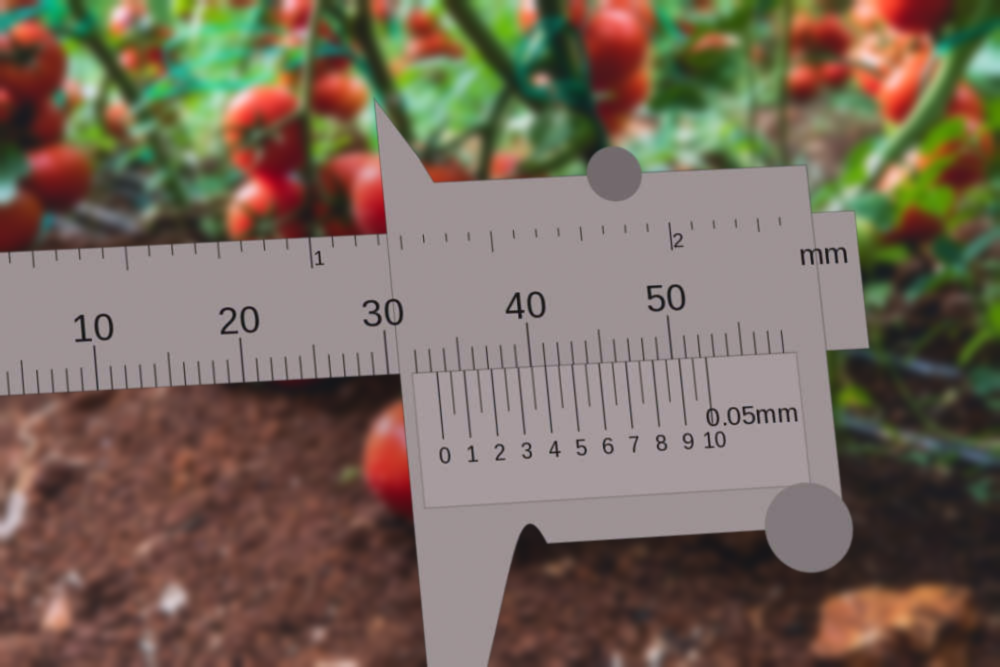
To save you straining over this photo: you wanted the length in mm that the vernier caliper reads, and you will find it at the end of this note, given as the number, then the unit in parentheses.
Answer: 33.4 (mm)
